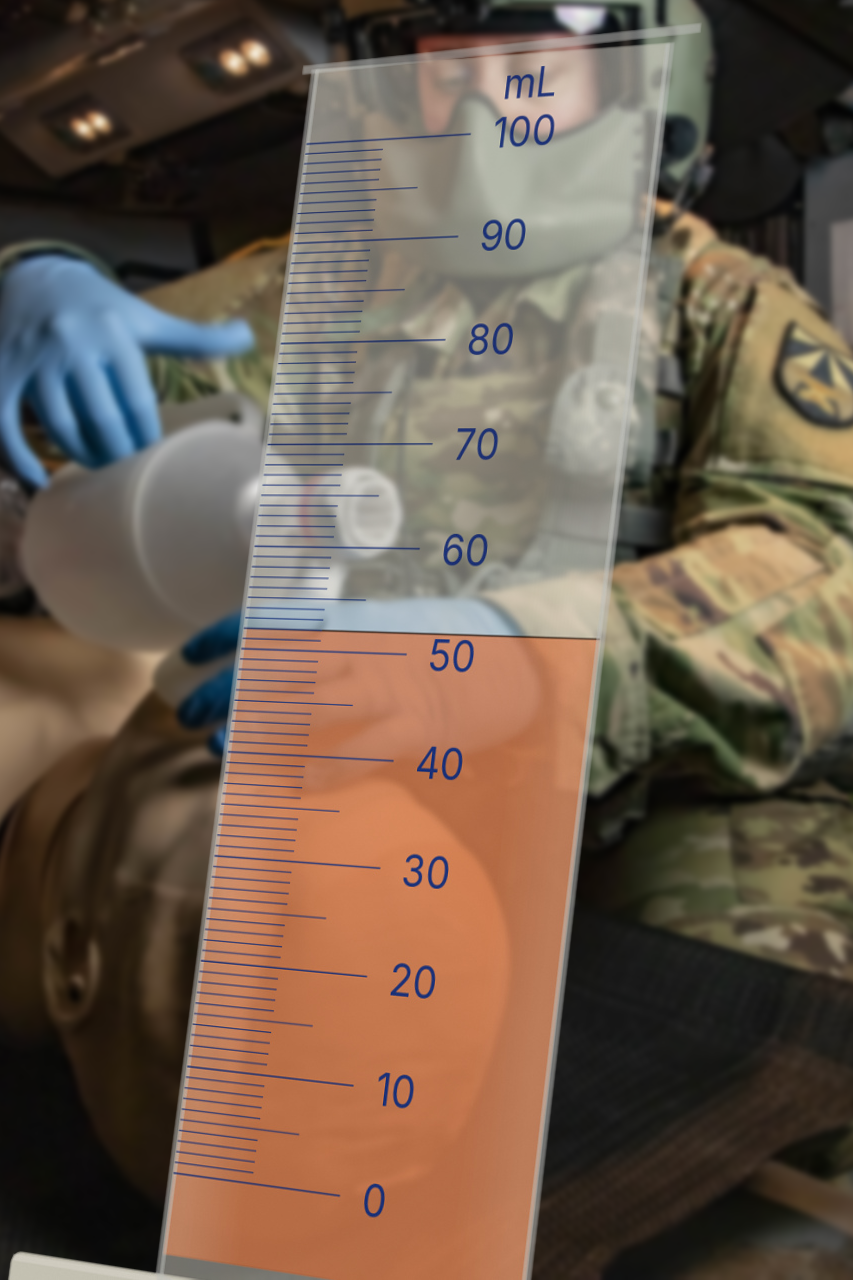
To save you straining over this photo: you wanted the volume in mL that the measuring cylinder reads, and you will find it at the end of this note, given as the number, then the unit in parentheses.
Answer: 52 (mL)
